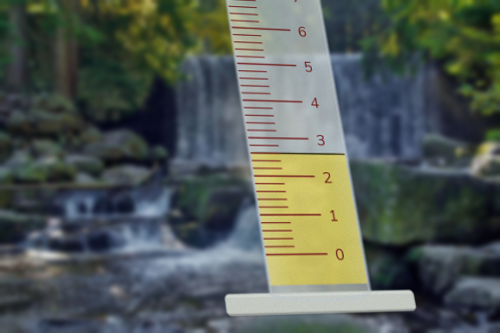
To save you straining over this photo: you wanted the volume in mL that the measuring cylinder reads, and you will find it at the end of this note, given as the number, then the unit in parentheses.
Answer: 2.6 (mL)
